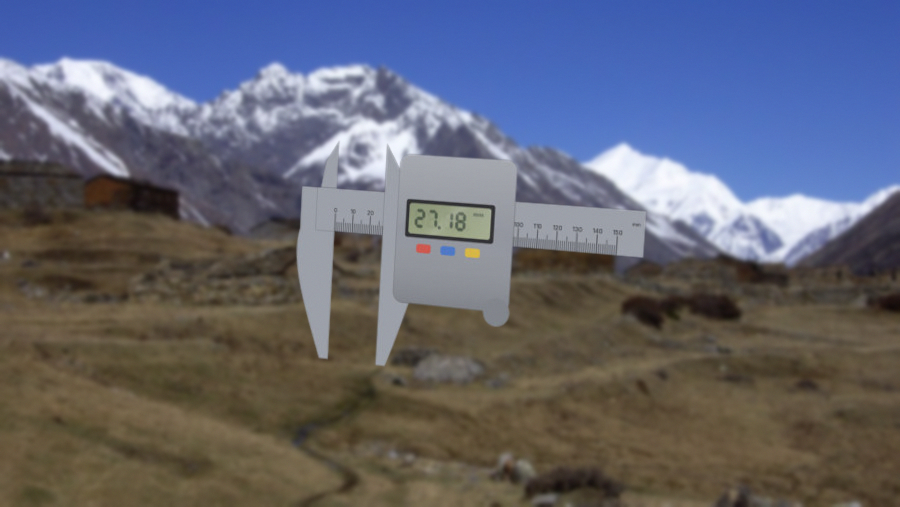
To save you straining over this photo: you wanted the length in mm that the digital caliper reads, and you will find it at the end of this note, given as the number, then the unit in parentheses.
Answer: 27.18 (mm)
